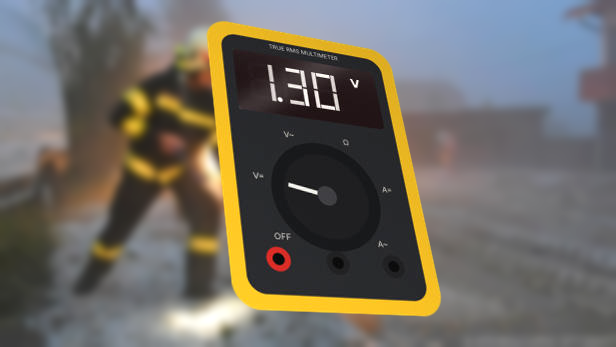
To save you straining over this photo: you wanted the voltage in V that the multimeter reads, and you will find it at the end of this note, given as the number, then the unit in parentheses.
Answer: 1.30 (V)
